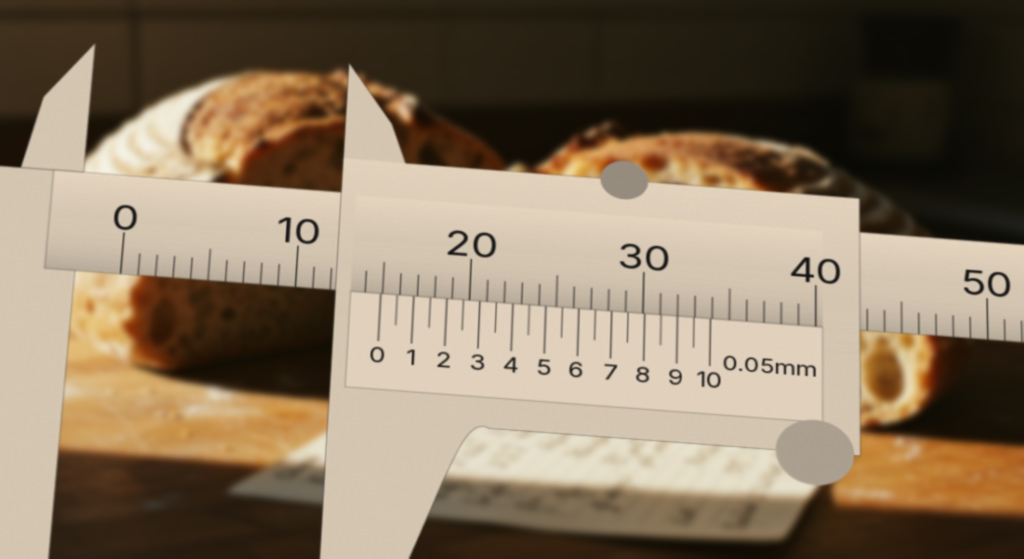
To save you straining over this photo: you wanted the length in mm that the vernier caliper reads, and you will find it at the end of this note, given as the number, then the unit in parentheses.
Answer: 14.9 (mm)
